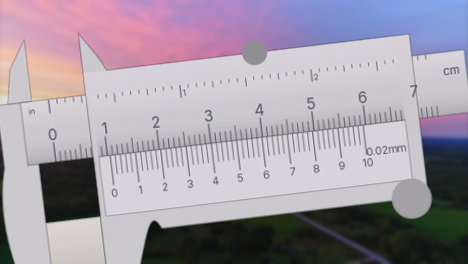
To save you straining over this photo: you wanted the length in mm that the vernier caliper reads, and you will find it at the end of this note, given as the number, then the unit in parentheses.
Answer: 10.5 (mm)
